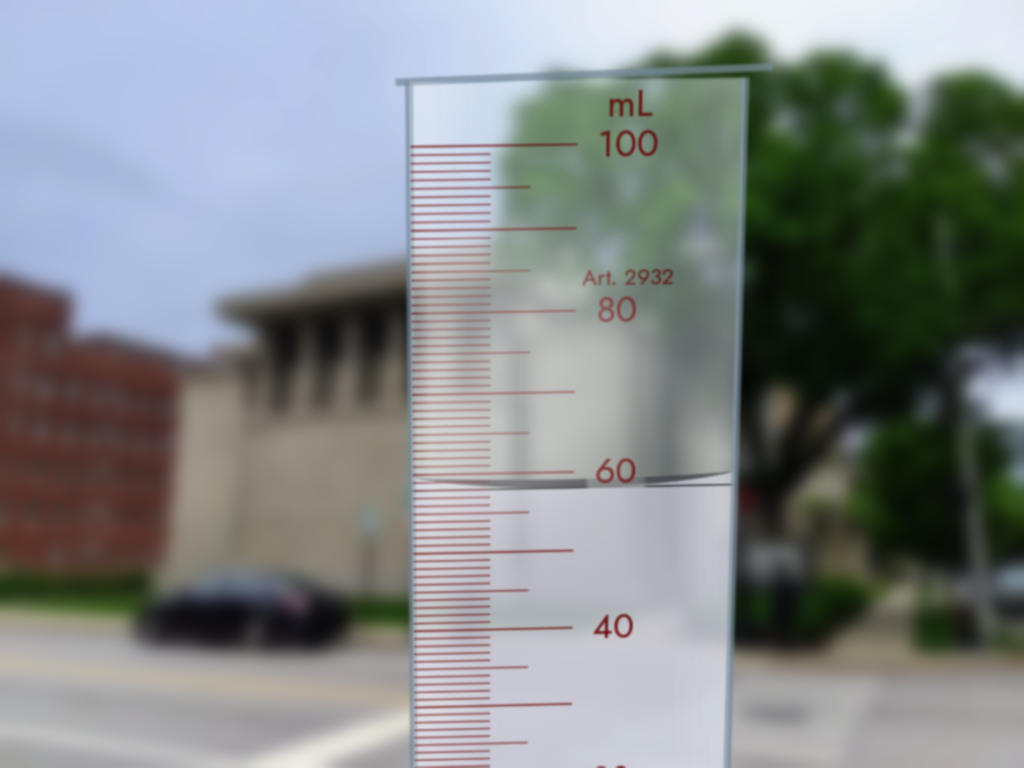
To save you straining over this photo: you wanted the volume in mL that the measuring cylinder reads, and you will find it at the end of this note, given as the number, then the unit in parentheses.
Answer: 58 (mL)
